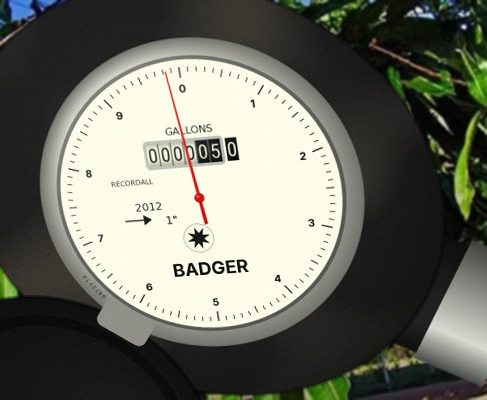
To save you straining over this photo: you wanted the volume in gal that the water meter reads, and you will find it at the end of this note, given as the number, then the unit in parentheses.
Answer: 49.8 (gal)
